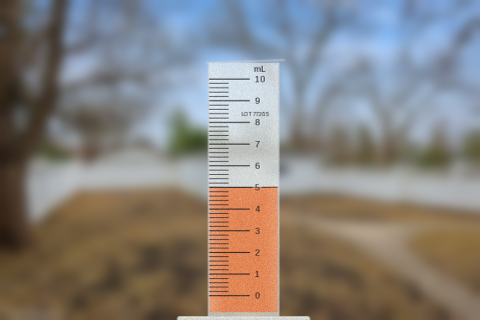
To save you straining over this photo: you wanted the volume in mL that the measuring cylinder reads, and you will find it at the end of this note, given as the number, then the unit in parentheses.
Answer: 5 (mL)
